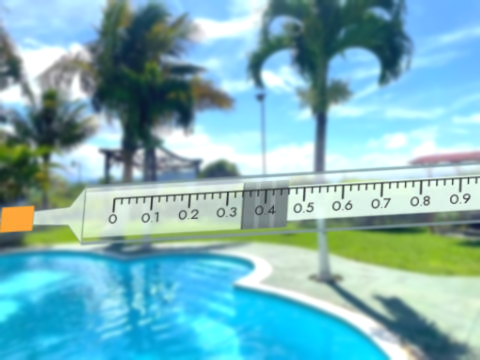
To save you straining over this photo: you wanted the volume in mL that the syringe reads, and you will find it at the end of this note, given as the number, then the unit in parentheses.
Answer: 0.34 (mL)
